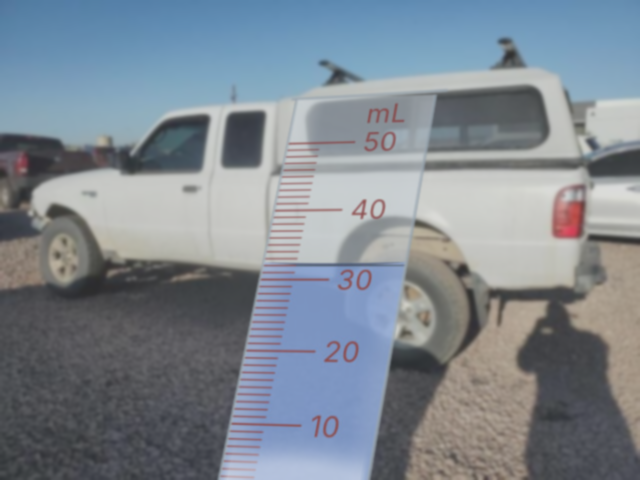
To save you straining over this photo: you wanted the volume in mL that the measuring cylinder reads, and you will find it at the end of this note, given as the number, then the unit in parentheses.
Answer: 32 (mL)
